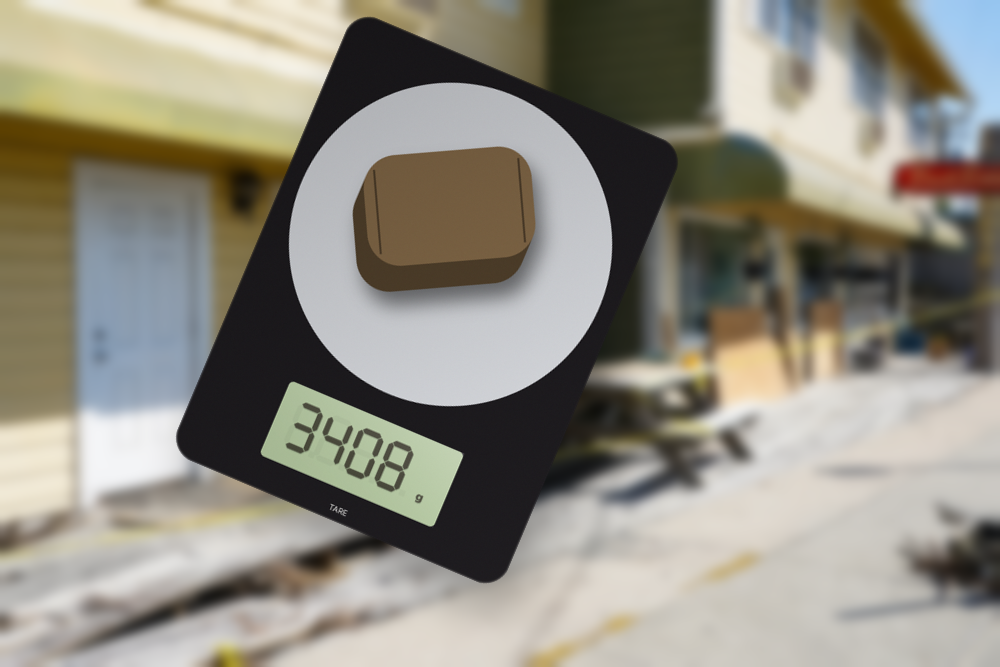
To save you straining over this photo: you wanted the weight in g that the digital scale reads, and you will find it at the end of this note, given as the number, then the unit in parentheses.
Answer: 3408 (g)
